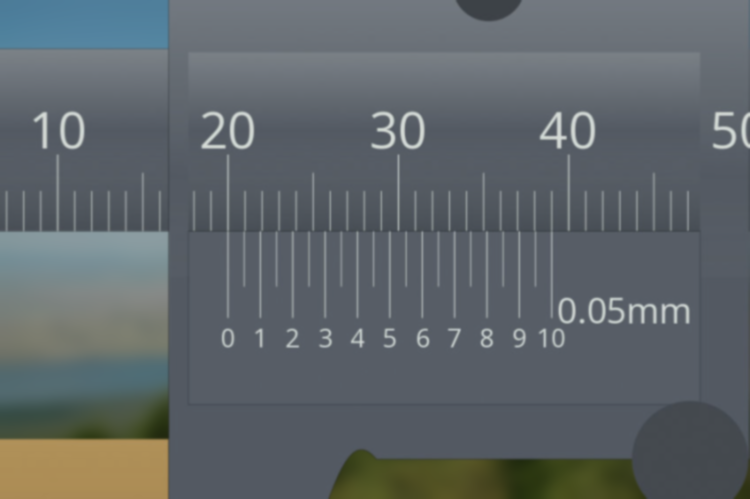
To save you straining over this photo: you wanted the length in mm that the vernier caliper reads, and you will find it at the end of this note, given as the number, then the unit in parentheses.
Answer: 20.0 (mm)
